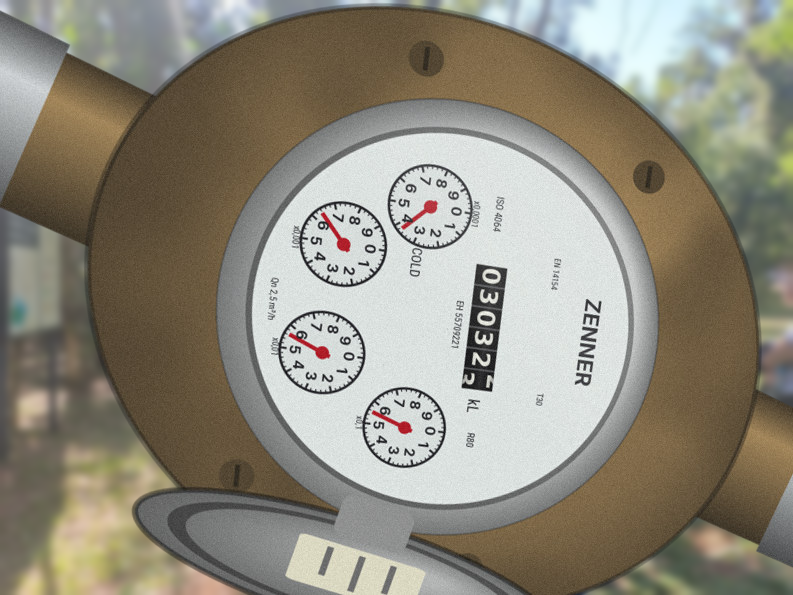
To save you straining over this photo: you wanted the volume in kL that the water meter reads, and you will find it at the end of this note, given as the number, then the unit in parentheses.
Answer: 30322.5563 (kL)
